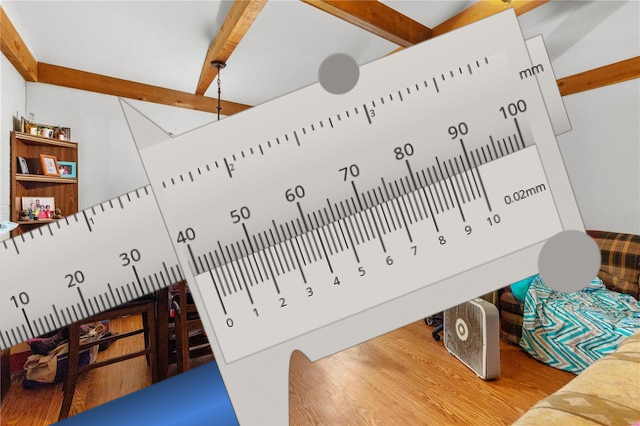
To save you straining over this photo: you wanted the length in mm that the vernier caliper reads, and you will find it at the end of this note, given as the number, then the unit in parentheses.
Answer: 42.0 (mm)
